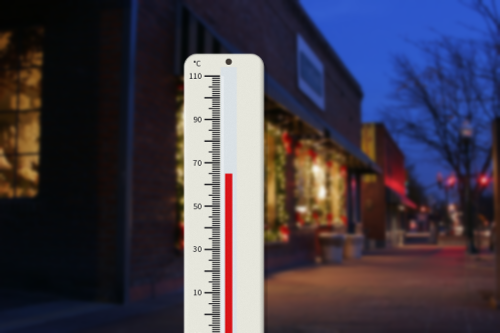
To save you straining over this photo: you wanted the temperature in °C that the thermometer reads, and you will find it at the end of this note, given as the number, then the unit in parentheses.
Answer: 65 (°C)
